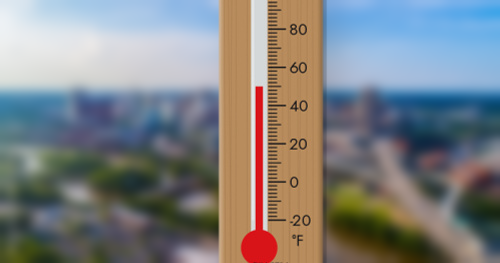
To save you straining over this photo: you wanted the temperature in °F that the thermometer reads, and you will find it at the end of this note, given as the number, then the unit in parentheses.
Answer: 50 (°F)
